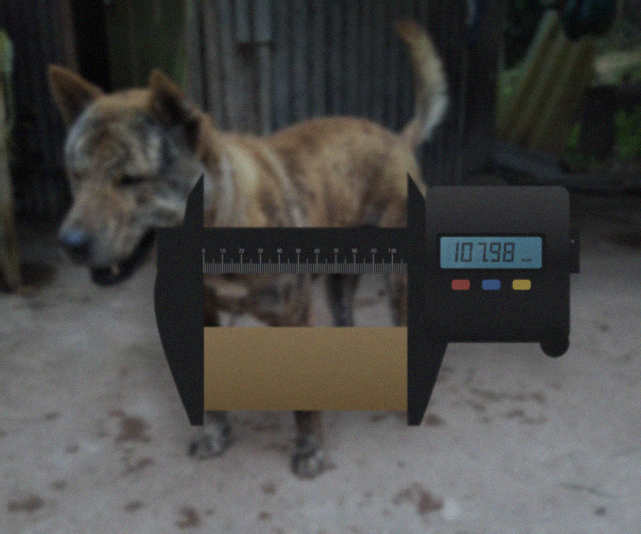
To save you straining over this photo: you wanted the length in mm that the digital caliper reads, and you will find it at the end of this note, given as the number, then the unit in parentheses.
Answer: 107.98 (mm)
